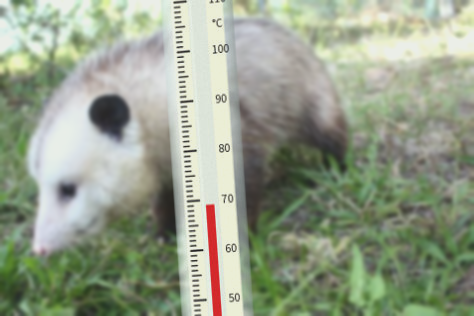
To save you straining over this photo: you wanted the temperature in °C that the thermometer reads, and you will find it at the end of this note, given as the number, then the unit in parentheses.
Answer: 69 (°C)
